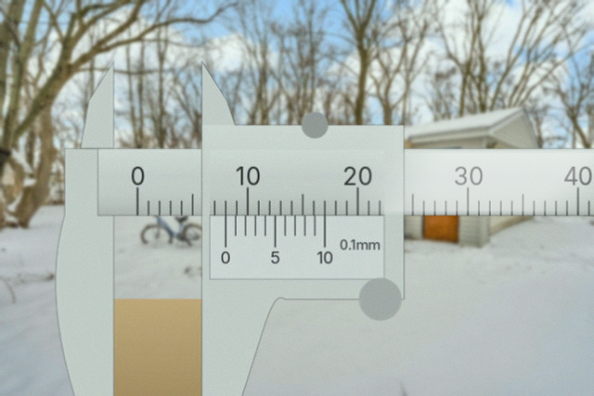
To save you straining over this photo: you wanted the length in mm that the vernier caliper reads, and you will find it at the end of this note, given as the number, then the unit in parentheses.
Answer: 8.0 (mm)
